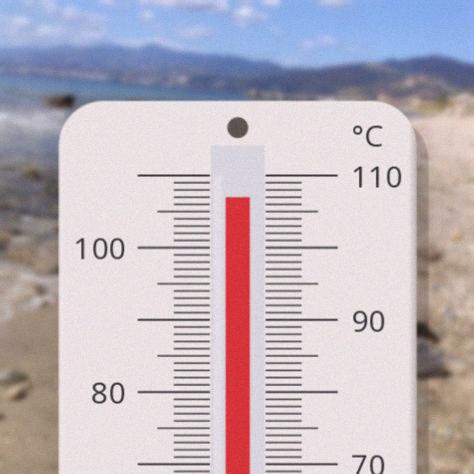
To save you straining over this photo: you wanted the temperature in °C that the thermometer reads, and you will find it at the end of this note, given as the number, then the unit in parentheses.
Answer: 107 (°C)
